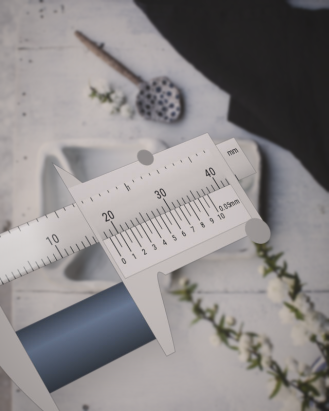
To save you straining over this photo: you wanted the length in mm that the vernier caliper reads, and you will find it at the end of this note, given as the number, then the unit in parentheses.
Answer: 18.4 (mm)
